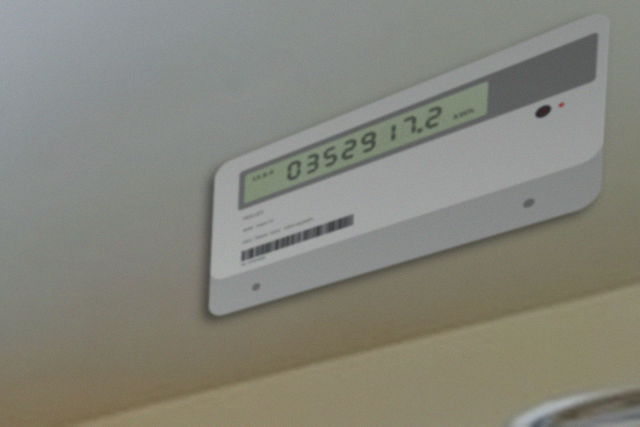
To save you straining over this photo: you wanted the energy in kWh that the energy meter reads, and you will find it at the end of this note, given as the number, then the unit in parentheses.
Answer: 352917.2 (kWh)
